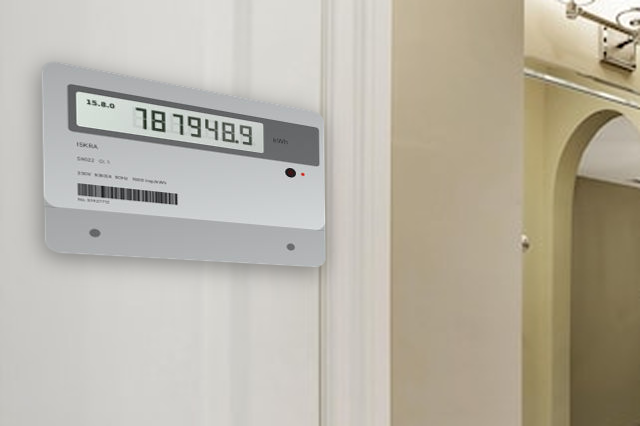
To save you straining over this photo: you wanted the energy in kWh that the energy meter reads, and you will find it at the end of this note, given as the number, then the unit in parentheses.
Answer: 787948.9 (kWh)
